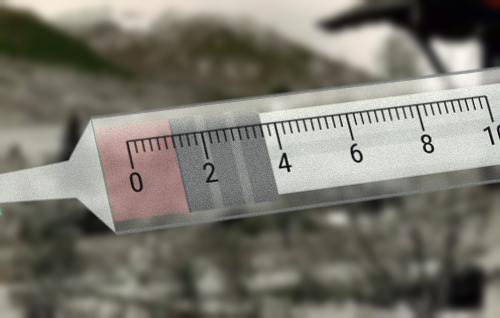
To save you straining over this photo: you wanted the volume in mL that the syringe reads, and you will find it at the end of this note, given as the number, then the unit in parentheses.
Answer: 1.2 (mL)
